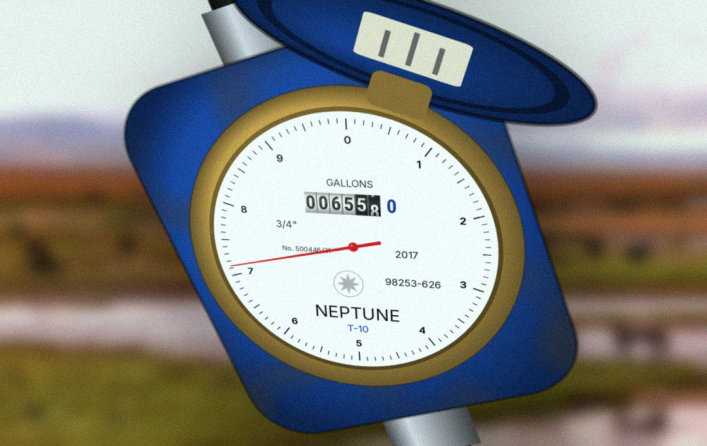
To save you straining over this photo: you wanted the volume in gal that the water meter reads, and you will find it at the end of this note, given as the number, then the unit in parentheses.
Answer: 65577.1 (gal)
